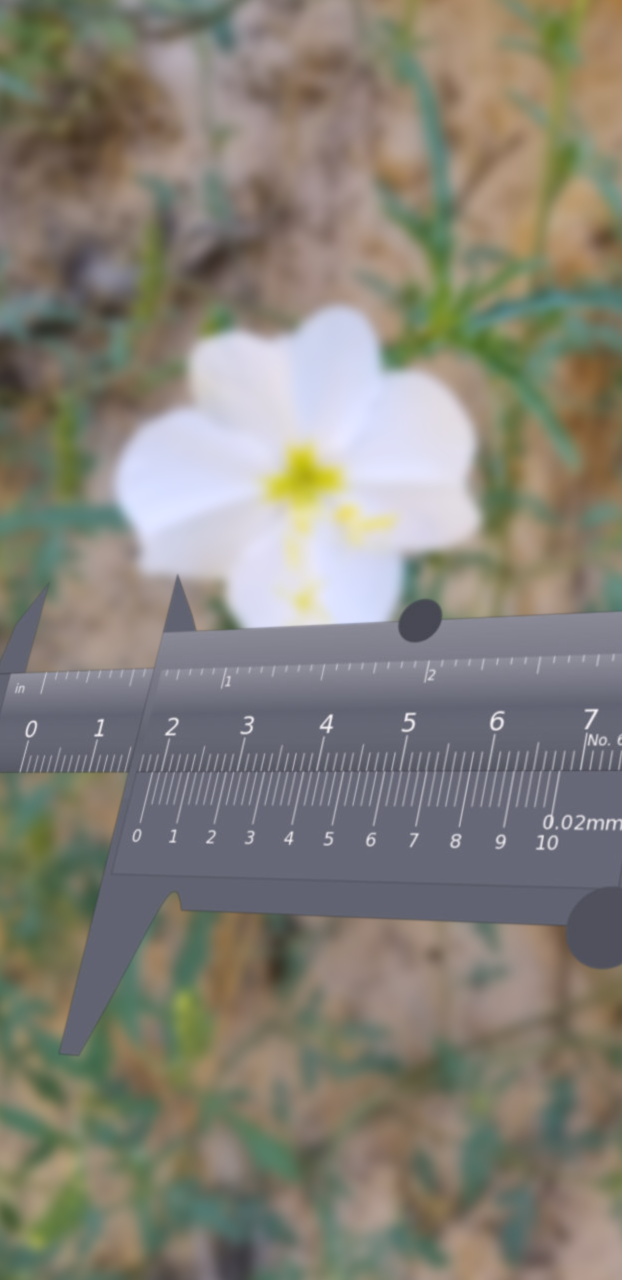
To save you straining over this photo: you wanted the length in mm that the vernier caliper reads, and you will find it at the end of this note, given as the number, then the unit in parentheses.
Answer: 18.8 (mm)
